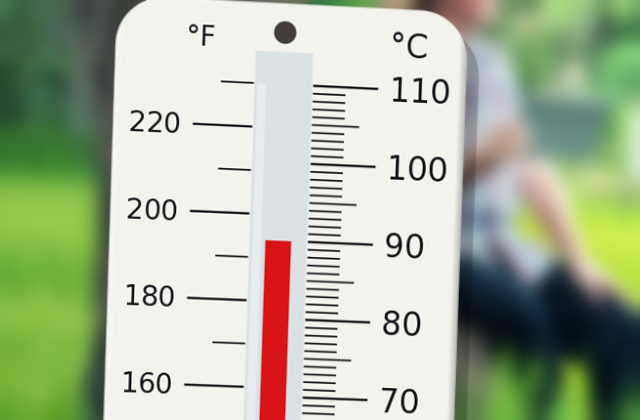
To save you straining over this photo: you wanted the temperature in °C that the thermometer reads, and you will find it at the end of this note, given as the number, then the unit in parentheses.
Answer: 90 (°C)
